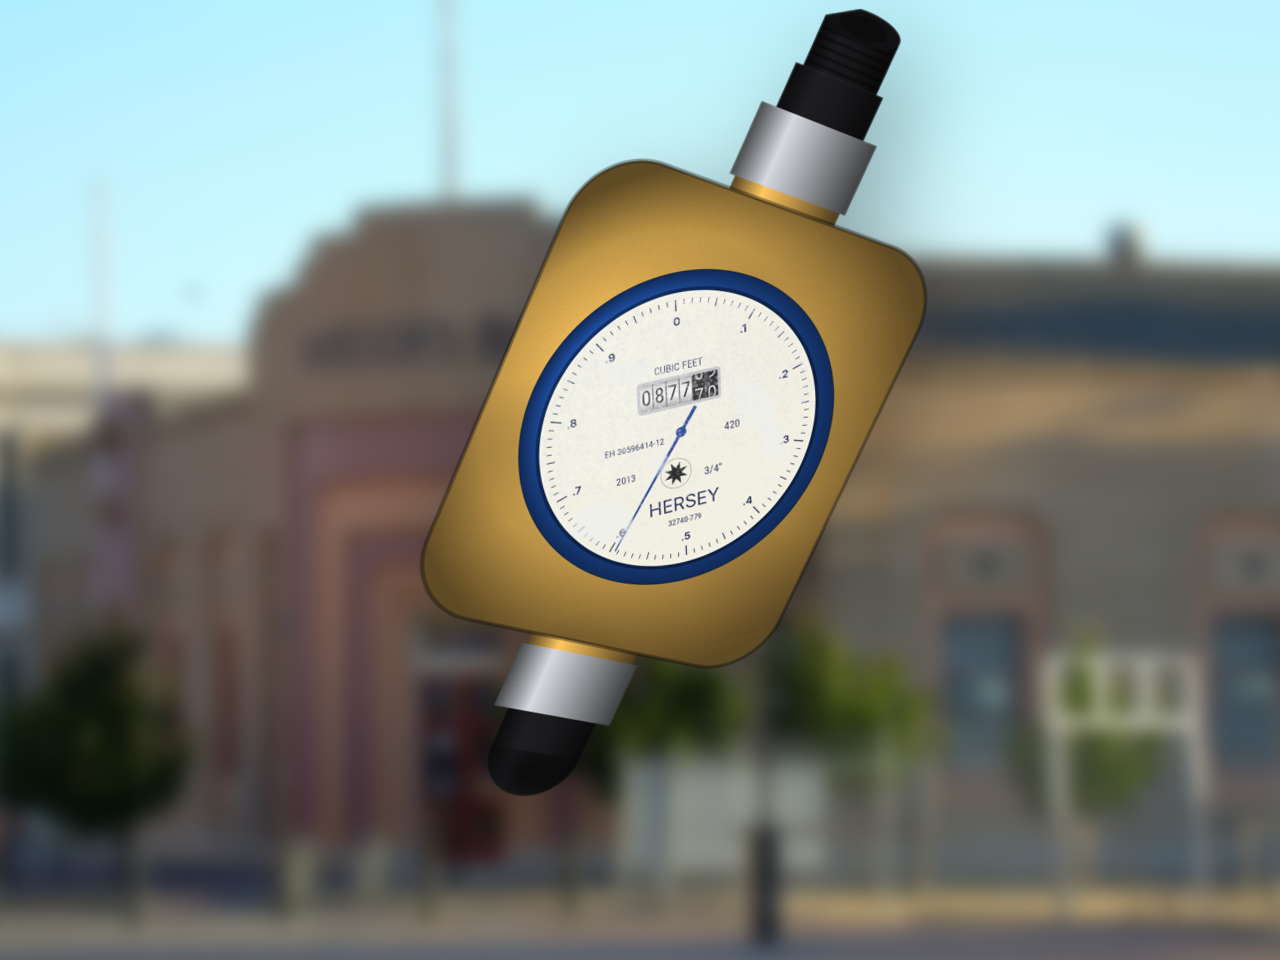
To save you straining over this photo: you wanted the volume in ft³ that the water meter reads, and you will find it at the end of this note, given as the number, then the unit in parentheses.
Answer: 87769.59 (ft³)
